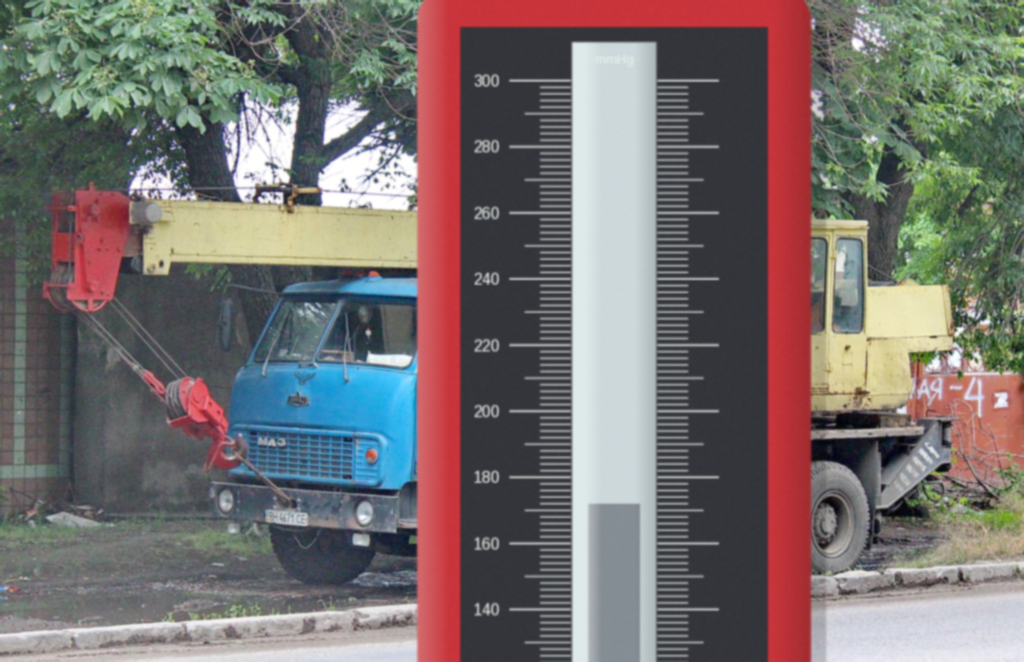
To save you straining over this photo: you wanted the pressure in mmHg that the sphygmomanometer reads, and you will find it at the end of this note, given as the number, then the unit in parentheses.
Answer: 172 (mmHg)
